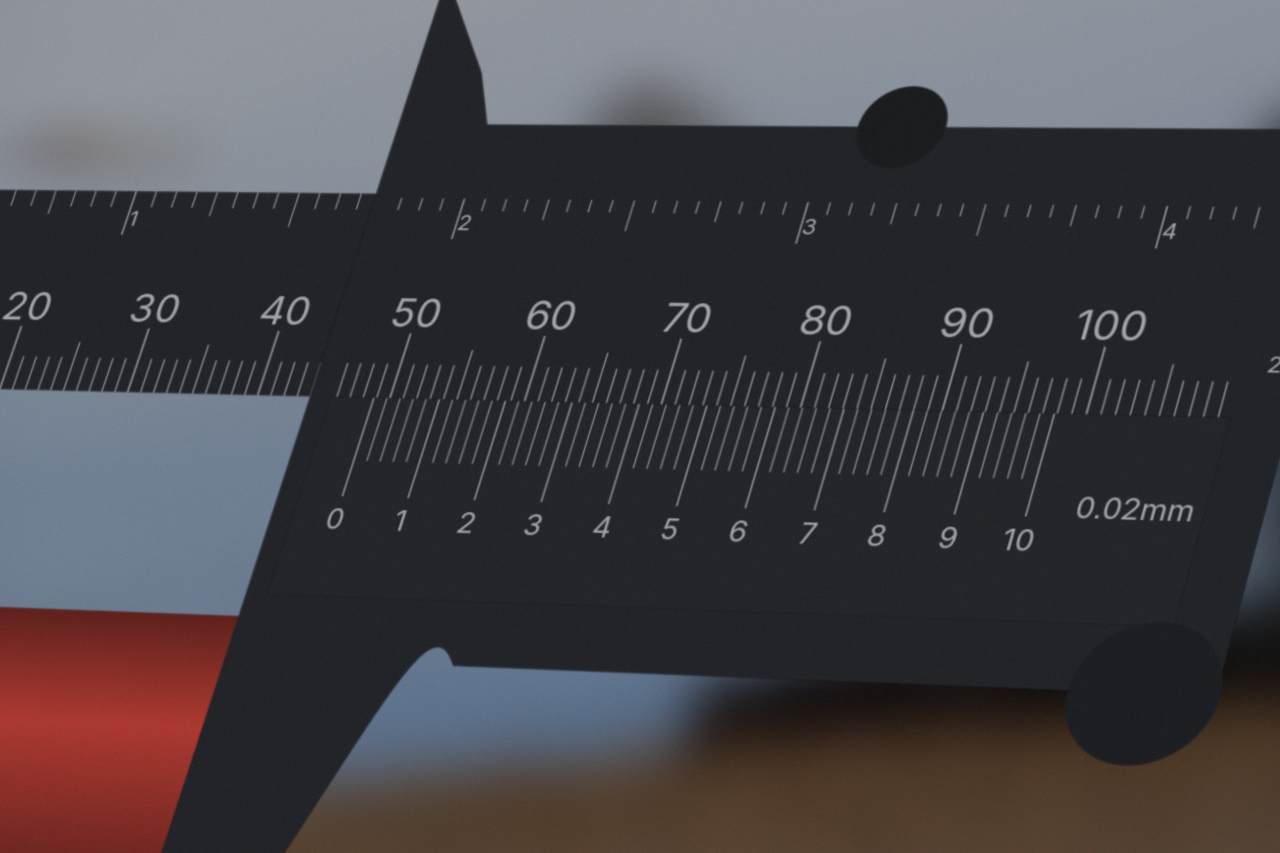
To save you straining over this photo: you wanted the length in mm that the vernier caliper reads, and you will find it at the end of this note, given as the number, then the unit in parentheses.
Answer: 48.8 (mm)
